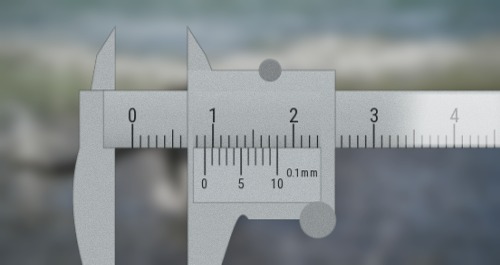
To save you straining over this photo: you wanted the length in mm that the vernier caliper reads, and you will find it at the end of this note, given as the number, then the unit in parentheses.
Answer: 9.0 (mm)
